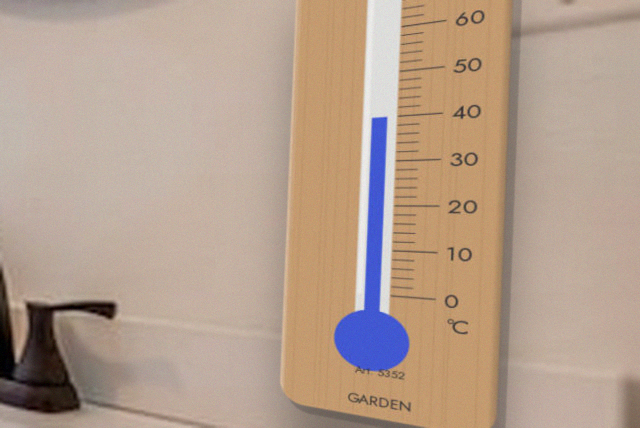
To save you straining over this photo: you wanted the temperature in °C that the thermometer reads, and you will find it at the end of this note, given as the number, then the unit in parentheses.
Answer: 40 (°C)
